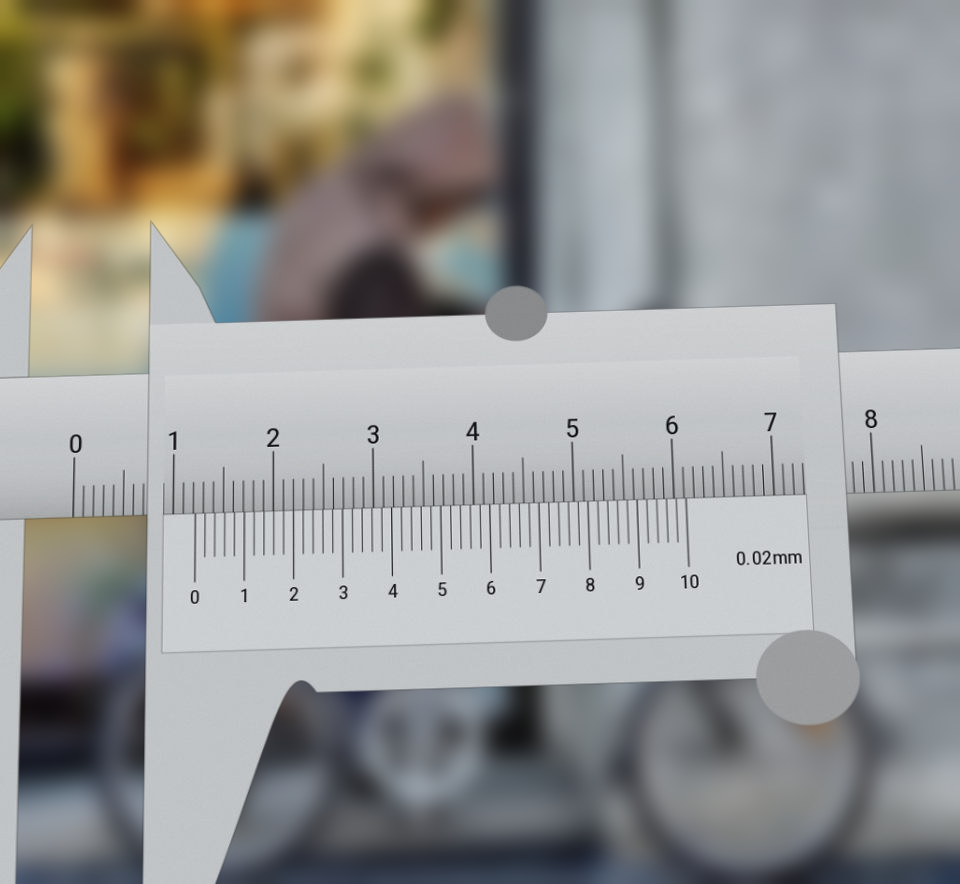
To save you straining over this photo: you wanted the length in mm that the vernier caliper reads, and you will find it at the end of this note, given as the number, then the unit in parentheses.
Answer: 12.2 (mm)
